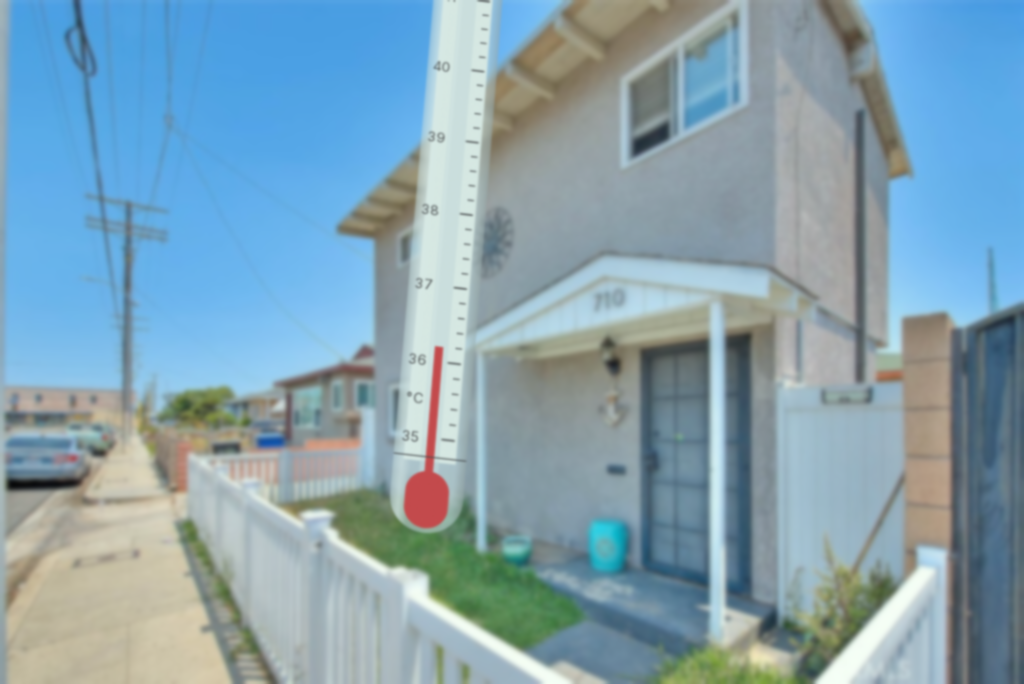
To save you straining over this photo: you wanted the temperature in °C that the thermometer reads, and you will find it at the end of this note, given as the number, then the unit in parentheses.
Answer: 36.2 (°C)
